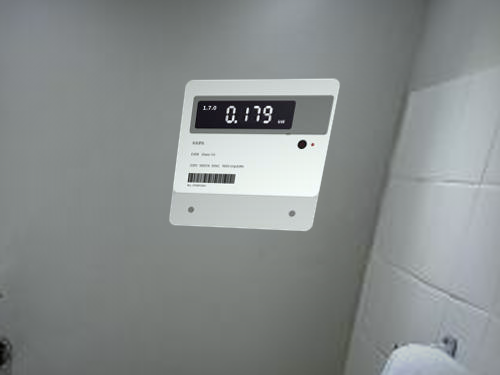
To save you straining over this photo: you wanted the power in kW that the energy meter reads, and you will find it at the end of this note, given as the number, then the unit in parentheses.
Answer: 0.179 (kW)
